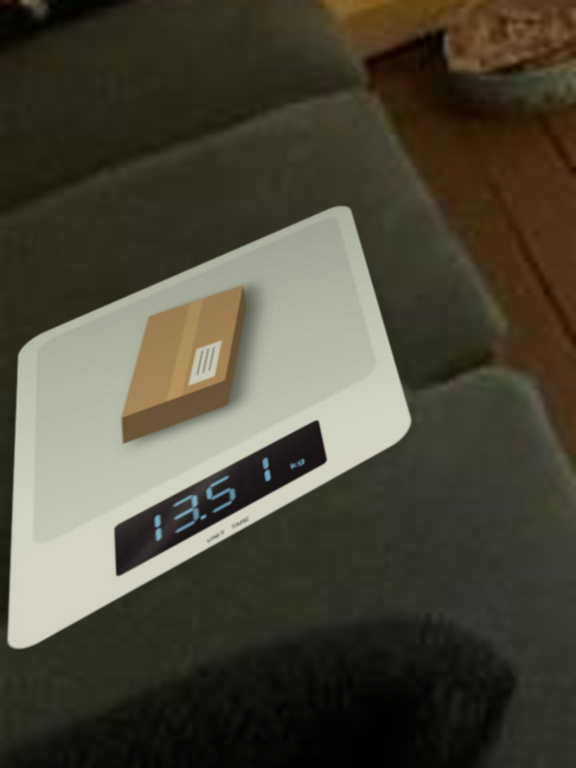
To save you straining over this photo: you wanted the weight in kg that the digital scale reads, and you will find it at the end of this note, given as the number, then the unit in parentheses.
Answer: 13.51 (kg)
